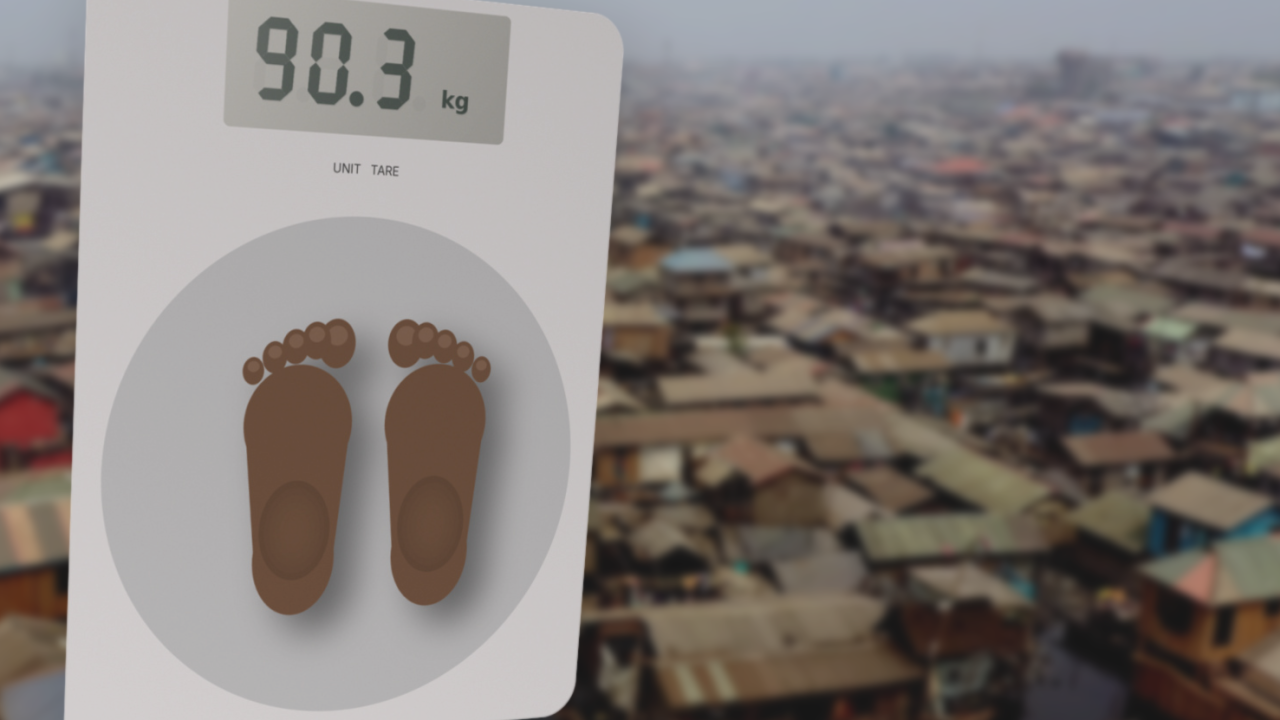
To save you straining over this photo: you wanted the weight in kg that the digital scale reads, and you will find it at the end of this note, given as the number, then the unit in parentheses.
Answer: 90.3 (kg)
